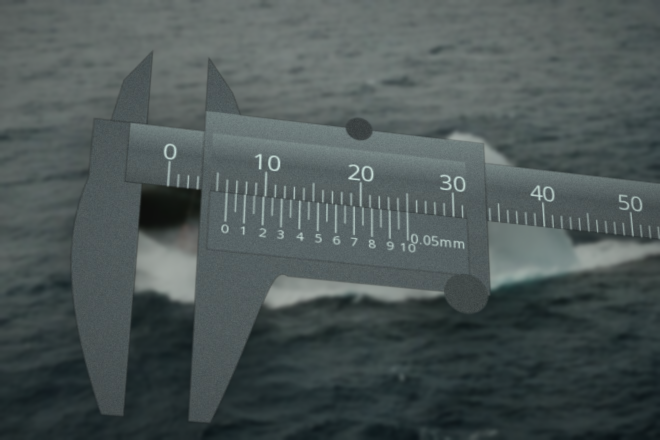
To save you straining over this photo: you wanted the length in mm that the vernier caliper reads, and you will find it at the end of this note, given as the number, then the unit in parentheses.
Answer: 6.0 (mm)
